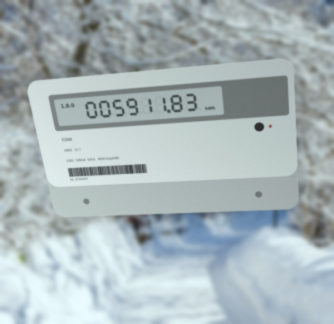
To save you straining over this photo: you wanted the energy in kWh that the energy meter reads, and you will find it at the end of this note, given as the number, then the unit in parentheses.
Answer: 5911.83 (kWh)
